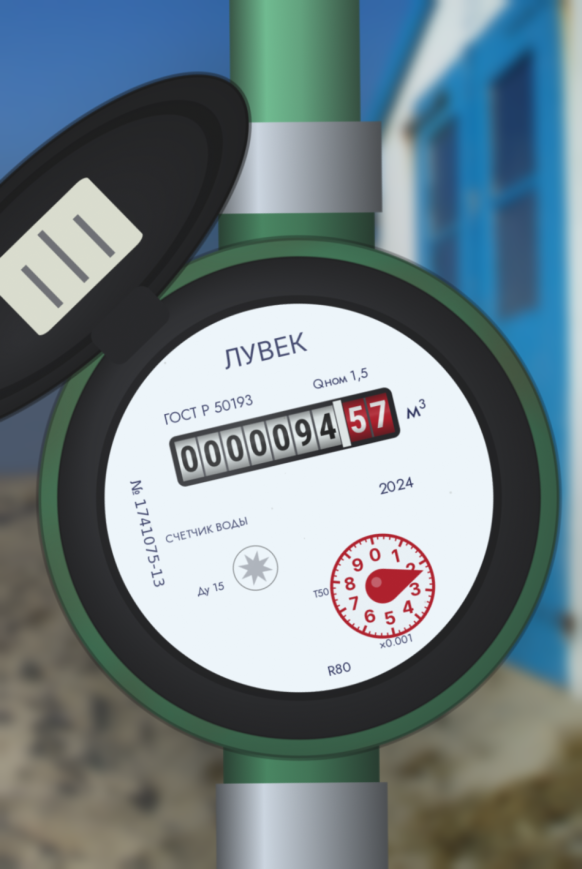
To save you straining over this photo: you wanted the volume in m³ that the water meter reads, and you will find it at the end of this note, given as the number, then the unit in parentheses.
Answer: 94.572 (m³)
